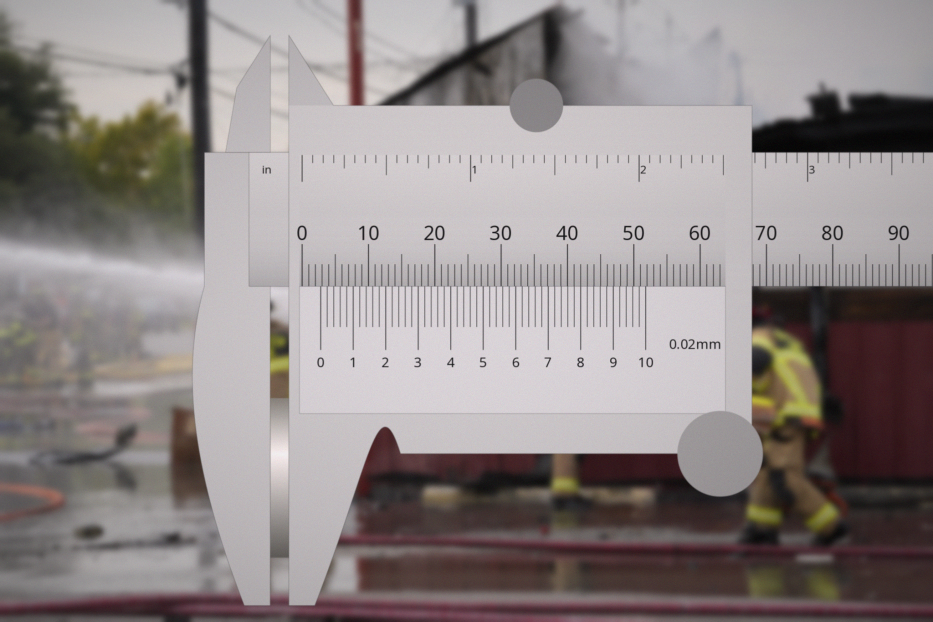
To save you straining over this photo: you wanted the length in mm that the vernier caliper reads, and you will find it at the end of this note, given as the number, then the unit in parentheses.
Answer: 2.8 (mm)
